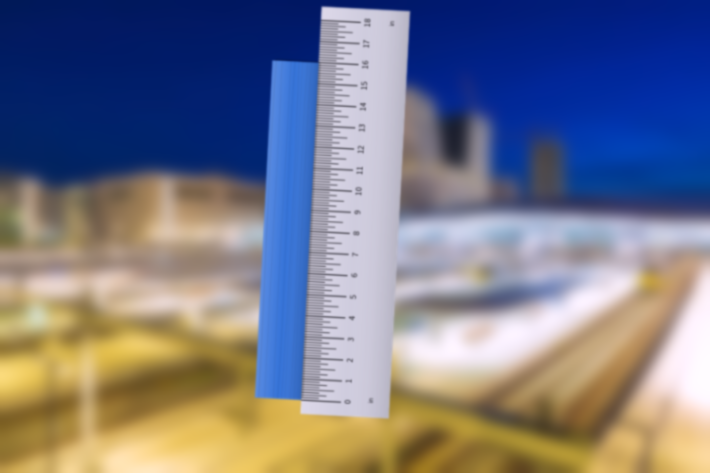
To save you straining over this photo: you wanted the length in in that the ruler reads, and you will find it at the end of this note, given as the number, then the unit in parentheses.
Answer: 16 (in)
